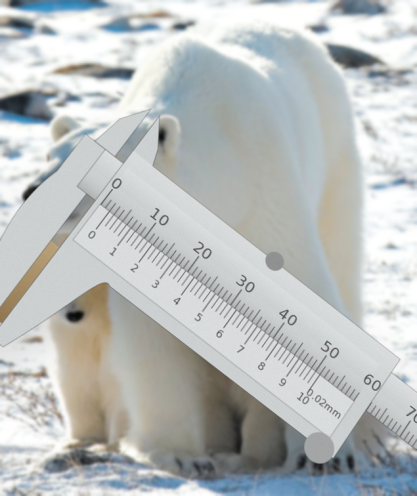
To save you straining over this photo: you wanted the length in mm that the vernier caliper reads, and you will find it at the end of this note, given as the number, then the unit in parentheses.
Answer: 2.0 (mm)
